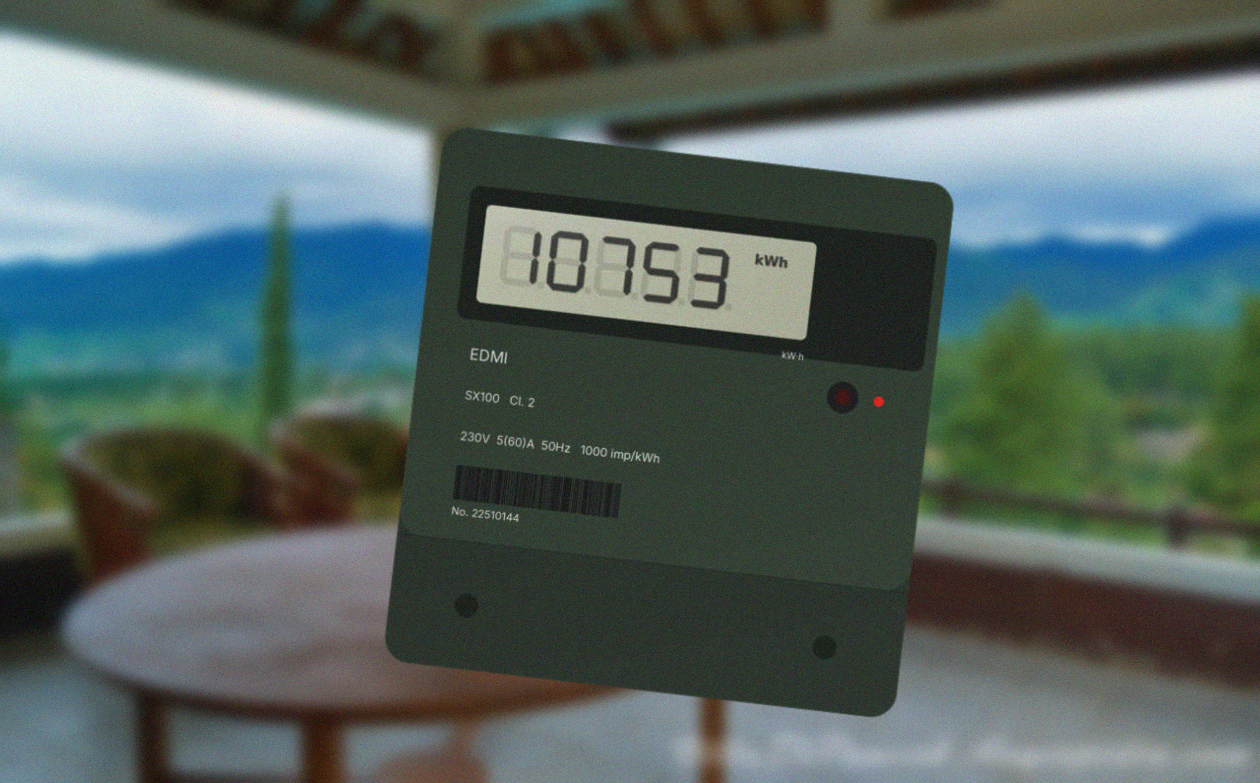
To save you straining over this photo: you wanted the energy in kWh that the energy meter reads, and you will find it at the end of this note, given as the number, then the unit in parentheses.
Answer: 10753 (kWh)
